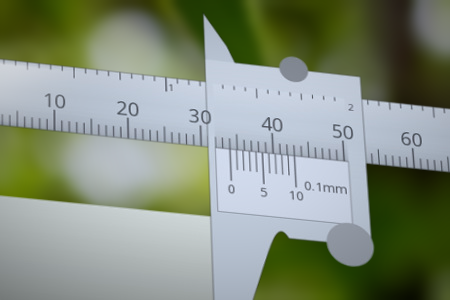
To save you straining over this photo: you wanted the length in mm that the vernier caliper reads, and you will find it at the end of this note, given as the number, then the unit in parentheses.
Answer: 34.0 (mm)
